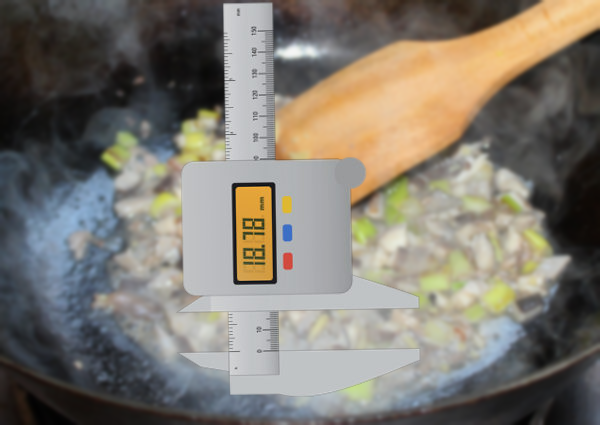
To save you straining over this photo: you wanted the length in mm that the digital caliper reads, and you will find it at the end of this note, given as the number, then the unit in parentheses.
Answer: 18.78 (mm)
